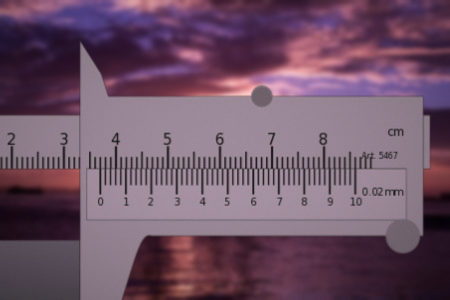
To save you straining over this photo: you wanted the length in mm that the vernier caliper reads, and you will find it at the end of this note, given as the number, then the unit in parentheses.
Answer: 37.0 (mm)
